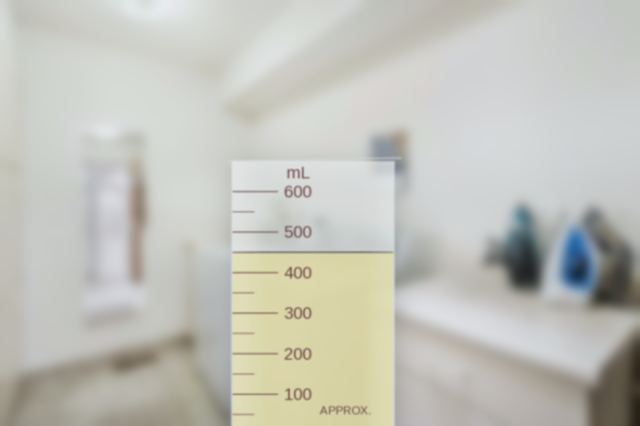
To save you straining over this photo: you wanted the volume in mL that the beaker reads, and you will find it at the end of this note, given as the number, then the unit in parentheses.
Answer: 450 (mL)
